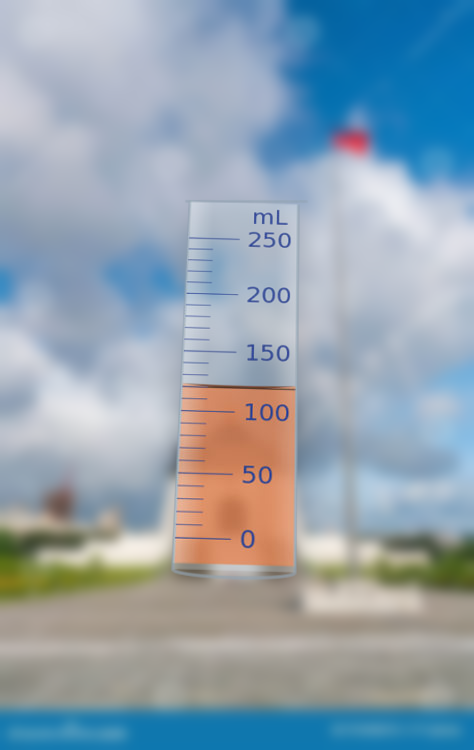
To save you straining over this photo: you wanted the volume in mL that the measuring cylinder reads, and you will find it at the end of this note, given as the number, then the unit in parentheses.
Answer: 120 (mL)
